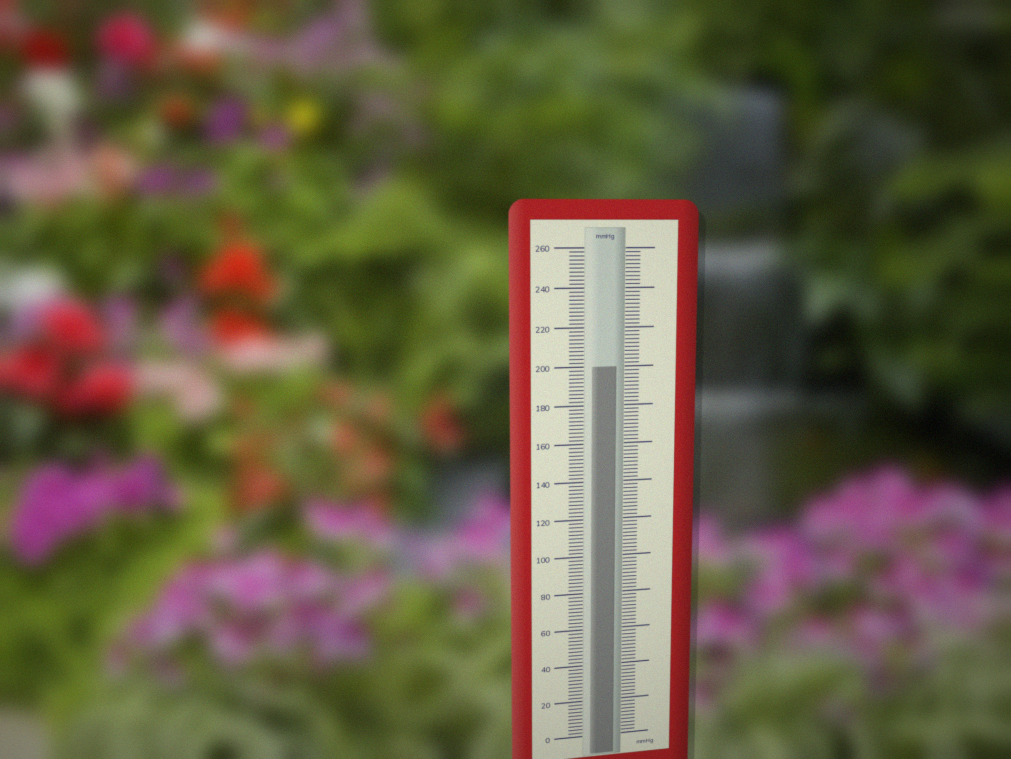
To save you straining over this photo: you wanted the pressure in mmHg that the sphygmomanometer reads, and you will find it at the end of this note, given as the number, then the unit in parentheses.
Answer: 200 (mmHg)
